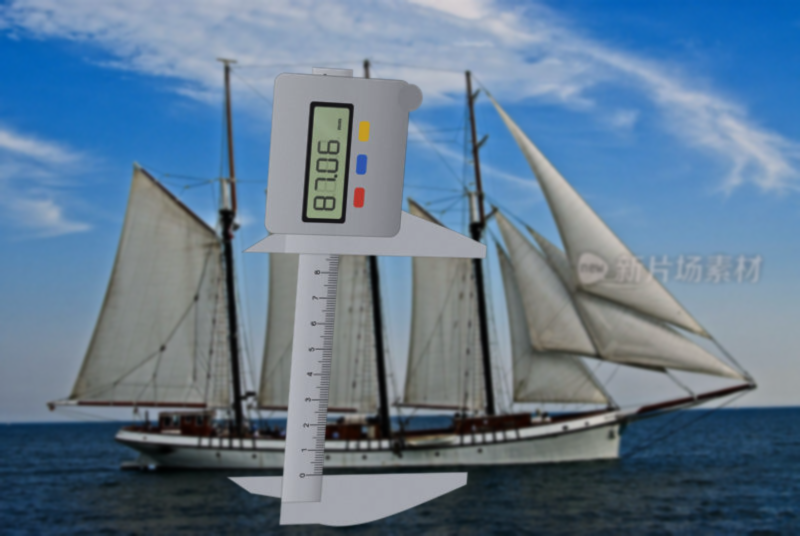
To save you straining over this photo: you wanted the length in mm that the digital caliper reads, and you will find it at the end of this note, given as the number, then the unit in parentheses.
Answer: 87.06 (mm)
